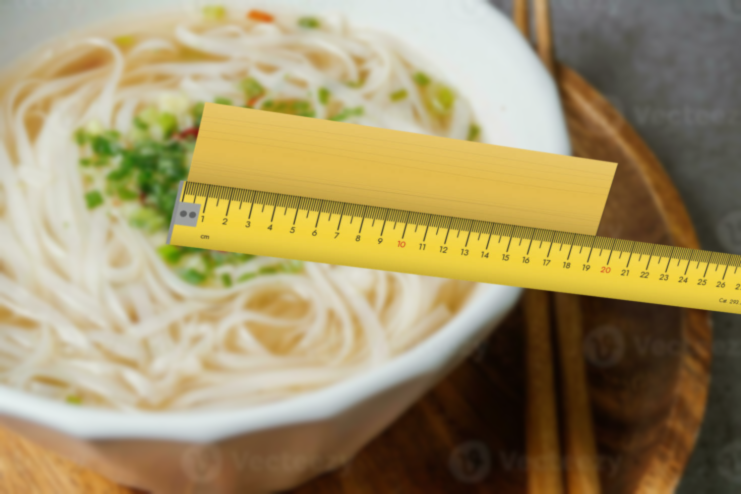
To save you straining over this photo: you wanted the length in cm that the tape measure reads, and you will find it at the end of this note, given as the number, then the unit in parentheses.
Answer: 19 (cm)
